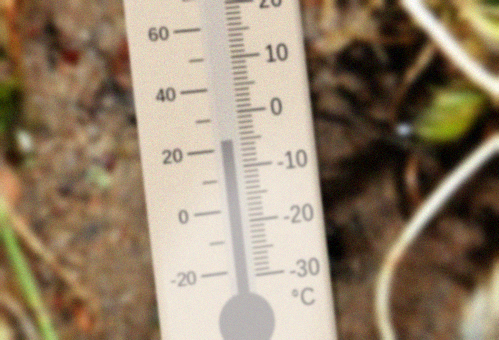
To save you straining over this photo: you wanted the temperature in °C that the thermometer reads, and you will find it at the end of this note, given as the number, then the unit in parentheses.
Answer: -5 (°C)
